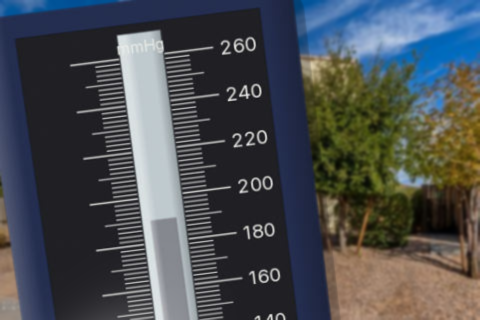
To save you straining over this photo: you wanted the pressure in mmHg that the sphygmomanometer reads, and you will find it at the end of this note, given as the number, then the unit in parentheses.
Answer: 190 (mmHg)
